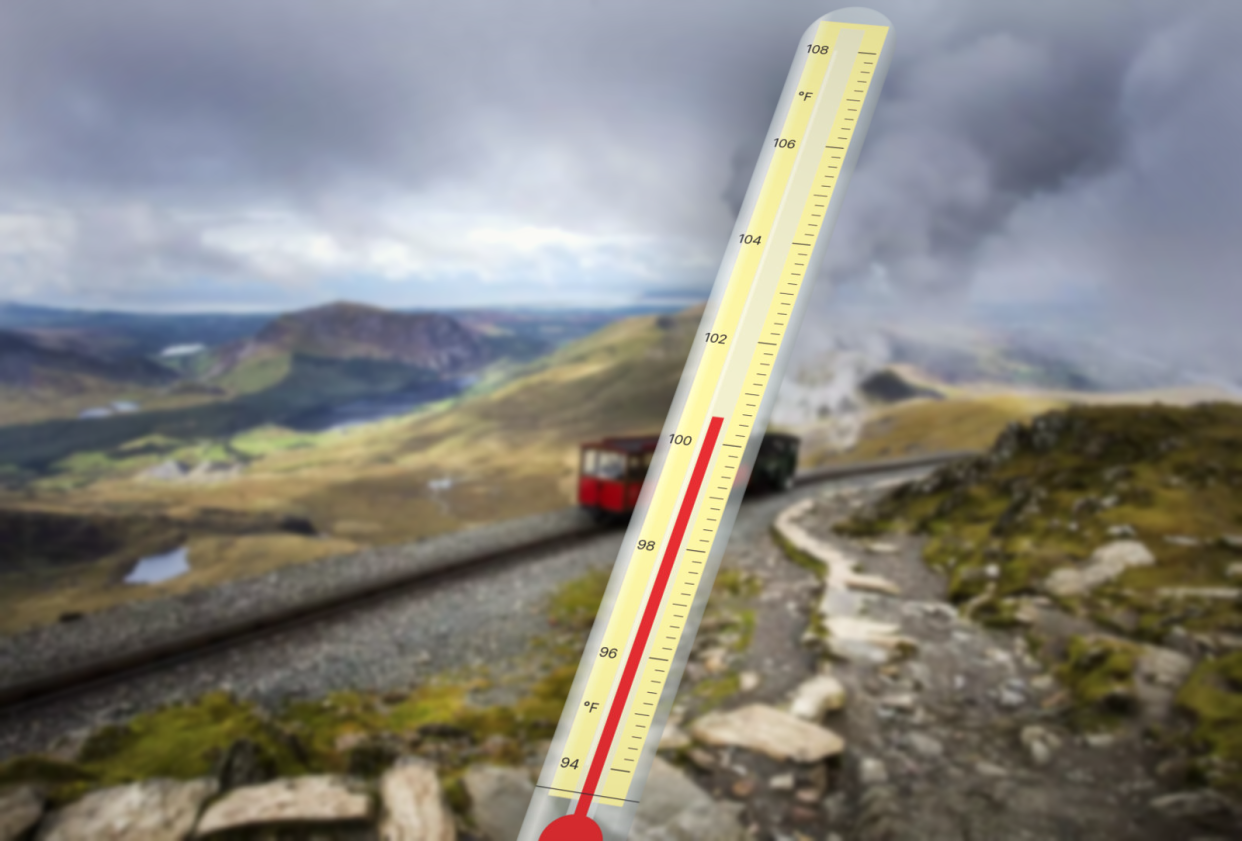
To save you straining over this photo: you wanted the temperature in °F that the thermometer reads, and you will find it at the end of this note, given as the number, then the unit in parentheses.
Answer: 100.5 (°F)
